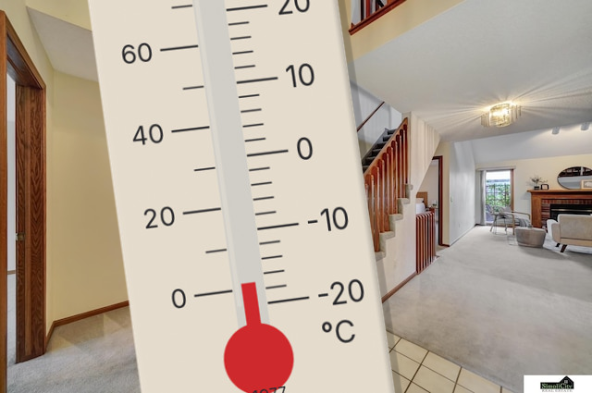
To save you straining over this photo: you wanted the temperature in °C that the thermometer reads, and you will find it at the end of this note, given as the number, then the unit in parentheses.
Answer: -17 (°C)
